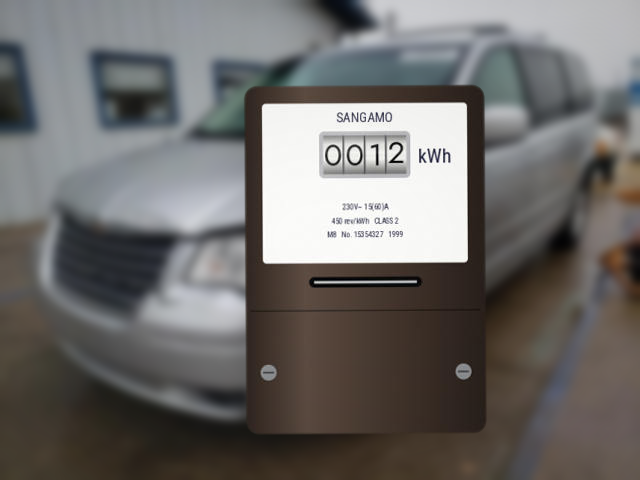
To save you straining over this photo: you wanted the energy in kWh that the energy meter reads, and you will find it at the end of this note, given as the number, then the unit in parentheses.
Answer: 12 (kWh)
